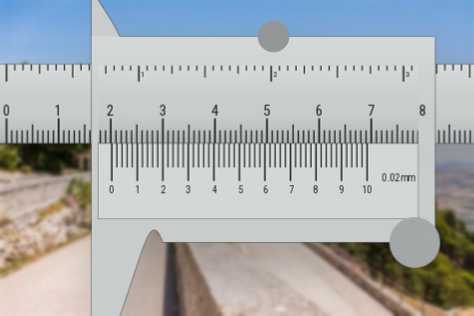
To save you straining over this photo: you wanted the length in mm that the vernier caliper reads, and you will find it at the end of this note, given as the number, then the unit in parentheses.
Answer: 20.2 (mm)
